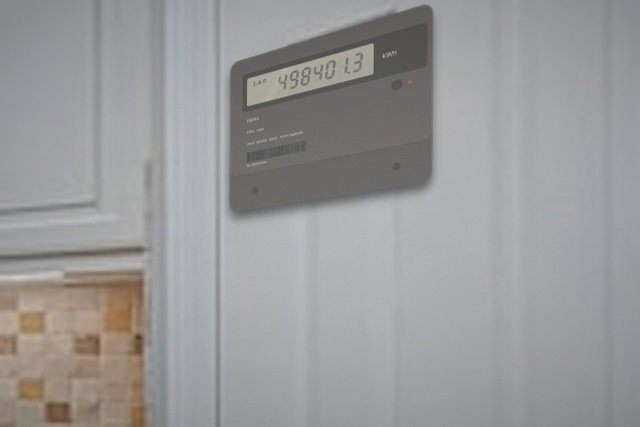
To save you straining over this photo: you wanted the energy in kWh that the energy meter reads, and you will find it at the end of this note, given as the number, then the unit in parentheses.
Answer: 498401.3 (kWh)
